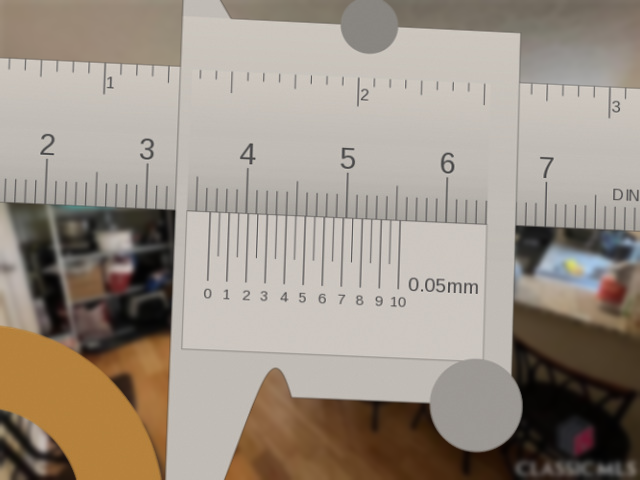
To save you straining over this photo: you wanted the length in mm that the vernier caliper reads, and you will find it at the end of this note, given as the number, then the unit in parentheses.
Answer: 36.4 (mm)
